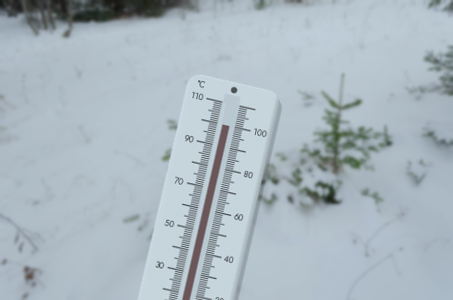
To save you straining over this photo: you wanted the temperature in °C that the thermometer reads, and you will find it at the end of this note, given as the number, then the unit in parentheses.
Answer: 100 (°C)
